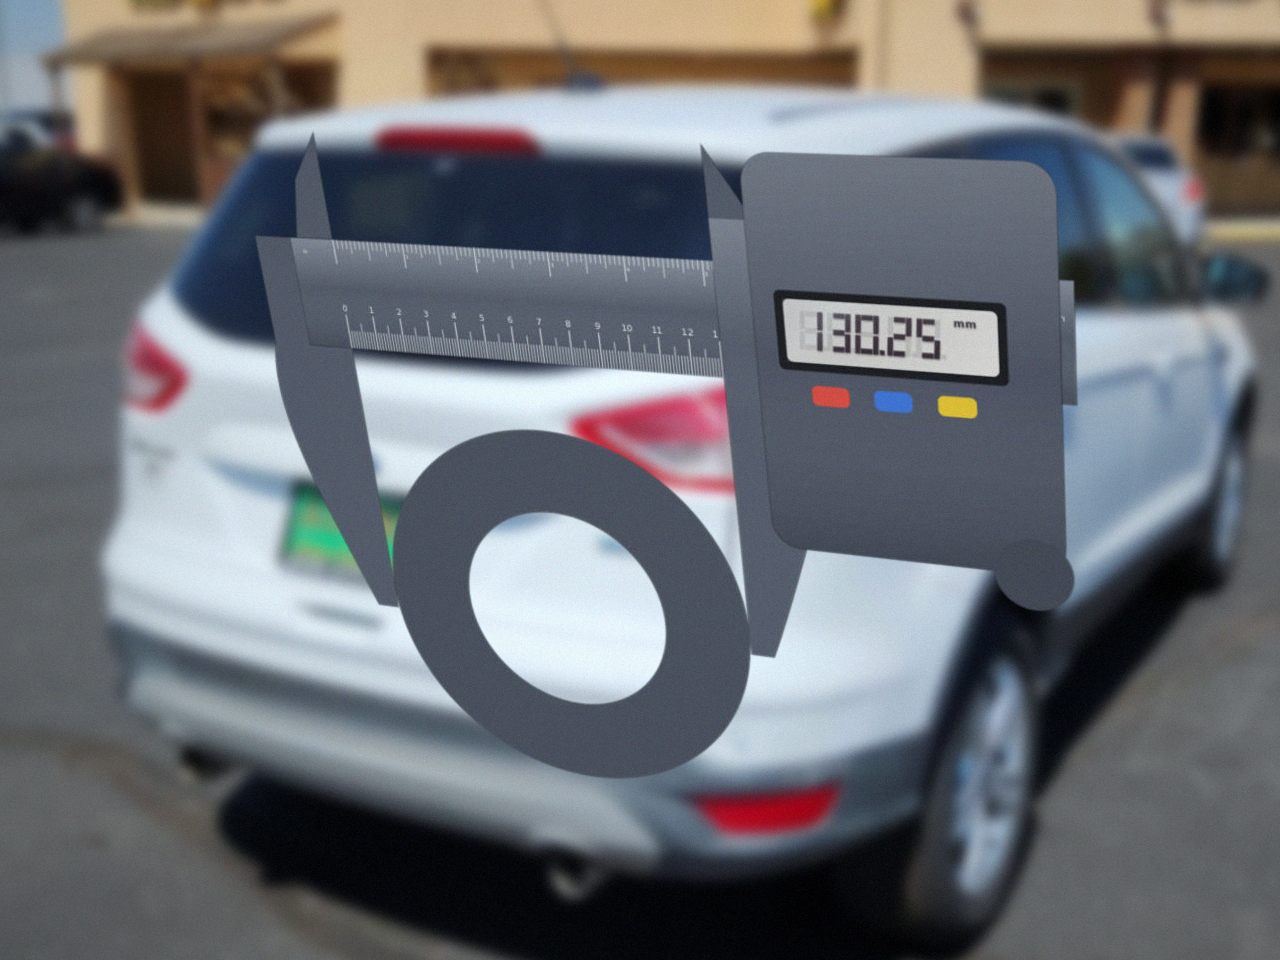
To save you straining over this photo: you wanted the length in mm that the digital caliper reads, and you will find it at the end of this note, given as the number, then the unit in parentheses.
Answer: 130.25 (mm)
